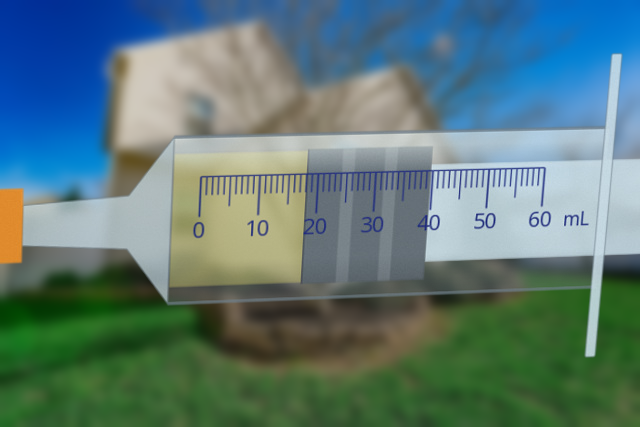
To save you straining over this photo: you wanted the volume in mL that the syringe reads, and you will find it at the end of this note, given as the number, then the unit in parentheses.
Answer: 18 (mL)
